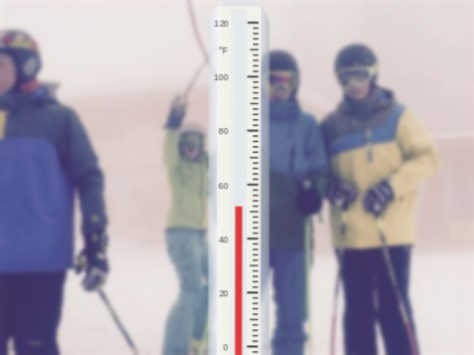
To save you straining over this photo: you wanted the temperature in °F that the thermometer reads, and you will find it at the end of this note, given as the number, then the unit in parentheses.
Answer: 52 (°F)
